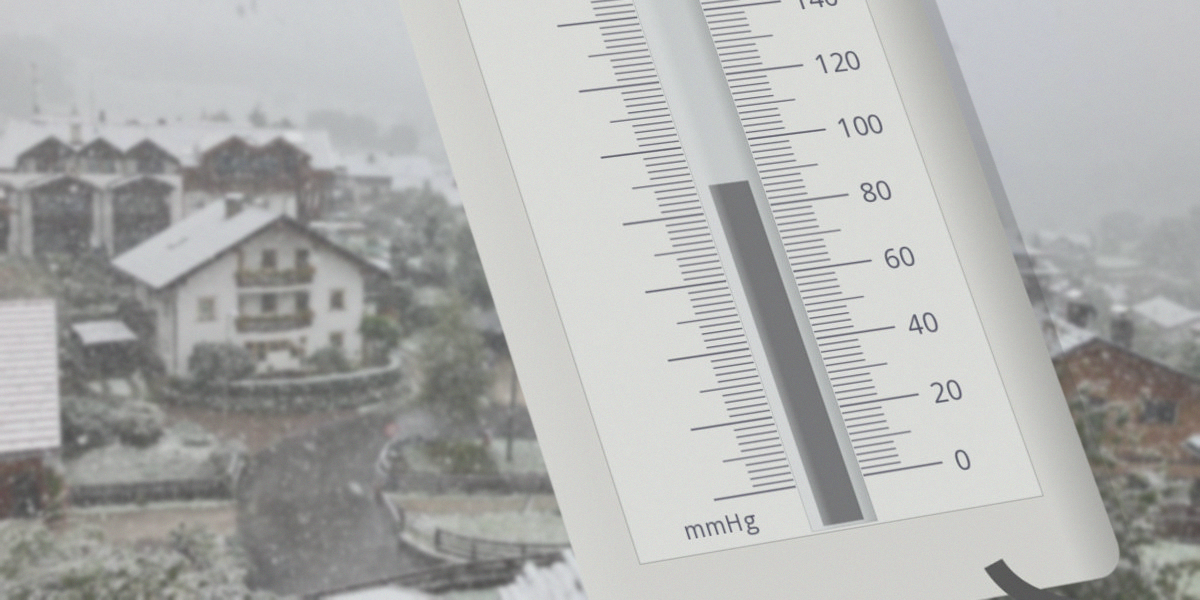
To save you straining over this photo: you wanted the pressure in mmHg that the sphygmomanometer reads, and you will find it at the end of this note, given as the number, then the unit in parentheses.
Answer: 88 (mmHg)
